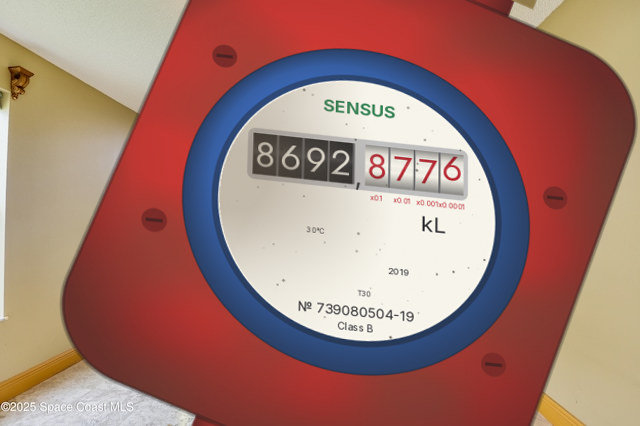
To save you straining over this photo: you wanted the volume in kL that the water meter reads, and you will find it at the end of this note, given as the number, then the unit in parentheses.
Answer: 8692.8776 (kL)
